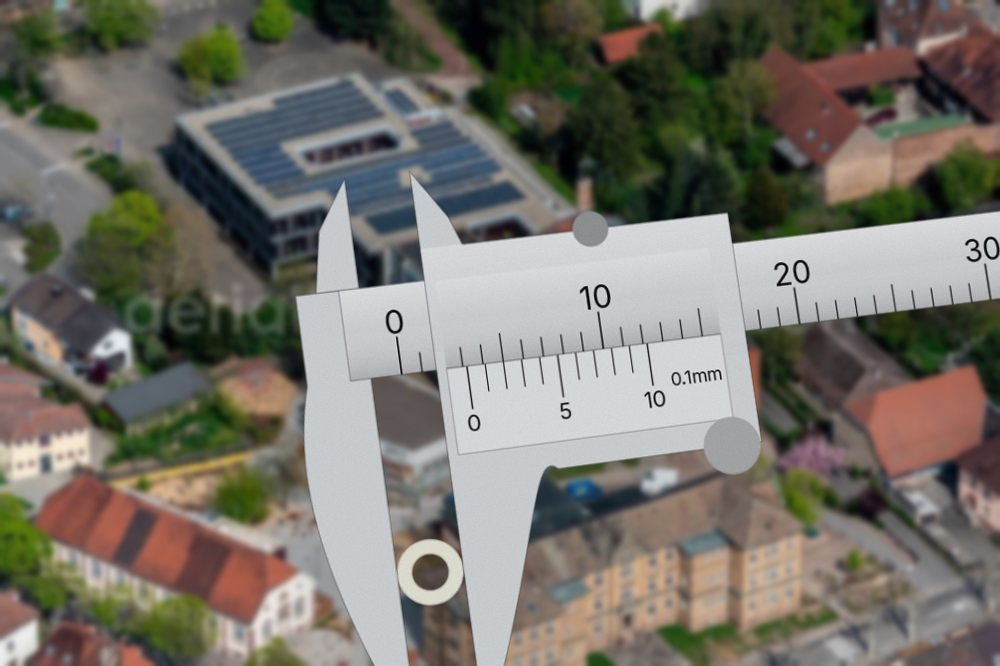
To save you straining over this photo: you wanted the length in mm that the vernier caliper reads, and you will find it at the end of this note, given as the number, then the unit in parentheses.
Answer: 3.2 (mm)
